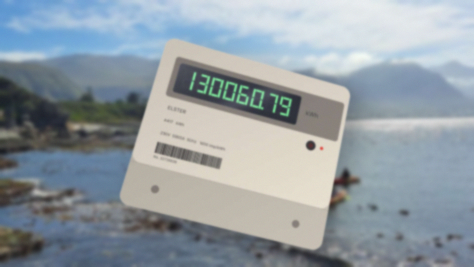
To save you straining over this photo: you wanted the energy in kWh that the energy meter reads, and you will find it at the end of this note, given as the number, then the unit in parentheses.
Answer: 130060.79 (kWh)
